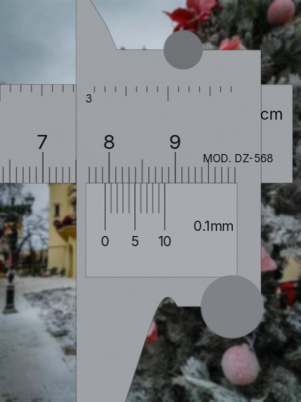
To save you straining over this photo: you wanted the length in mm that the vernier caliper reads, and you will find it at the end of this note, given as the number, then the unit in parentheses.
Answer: 79.4 (mm)
